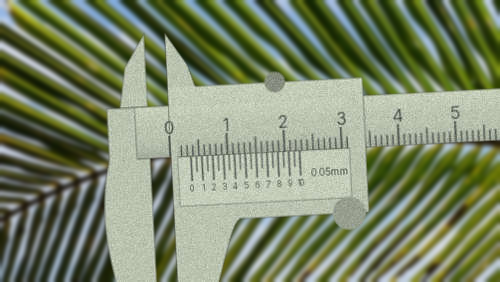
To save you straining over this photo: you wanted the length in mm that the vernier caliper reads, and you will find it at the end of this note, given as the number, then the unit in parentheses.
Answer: 3.6 (mm)
